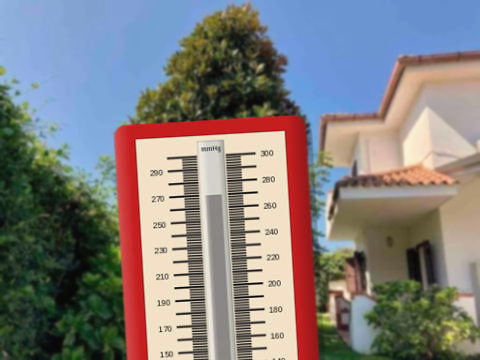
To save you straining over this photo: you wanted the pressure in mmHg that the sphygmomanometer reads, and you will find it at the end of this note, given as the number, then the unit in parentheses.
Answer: 270 (mmHg)
